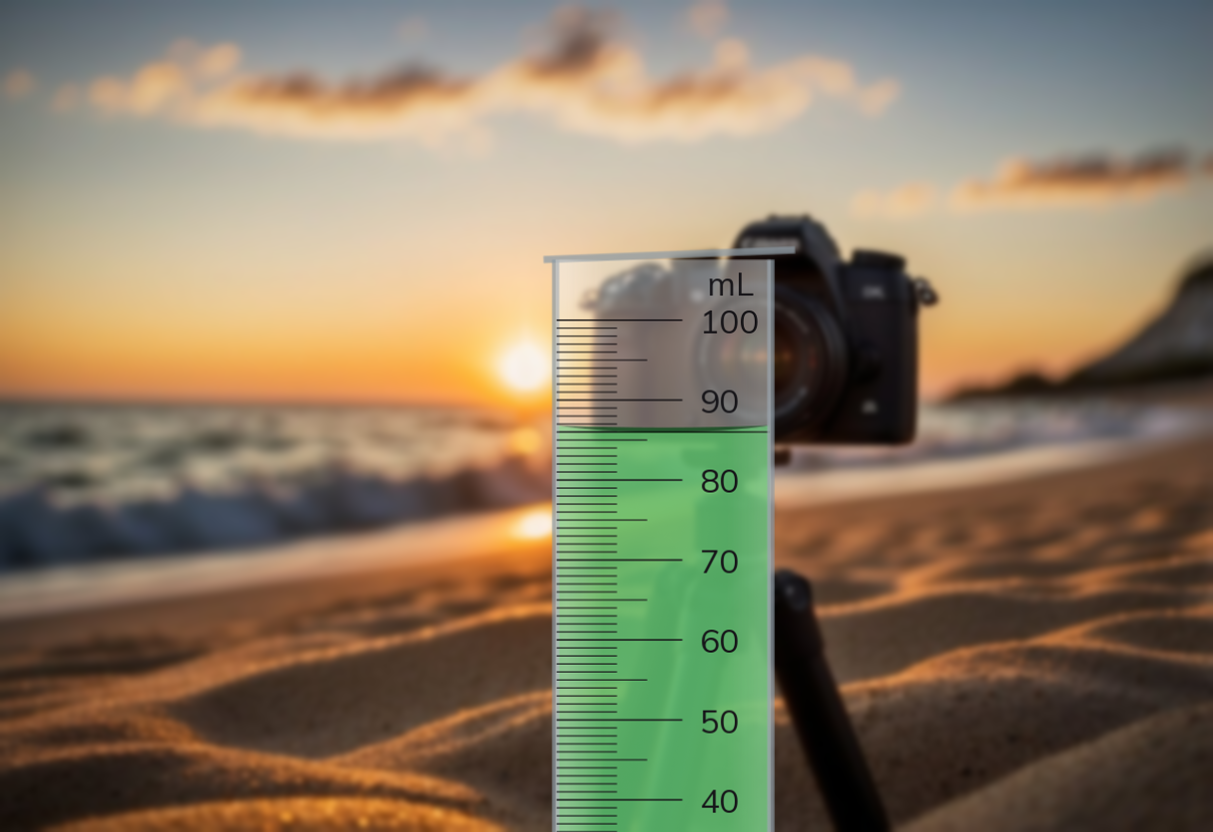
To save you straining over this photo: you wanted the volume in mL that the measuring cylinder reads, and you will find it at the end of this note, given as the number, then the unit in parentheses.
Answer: 86 (mL)
